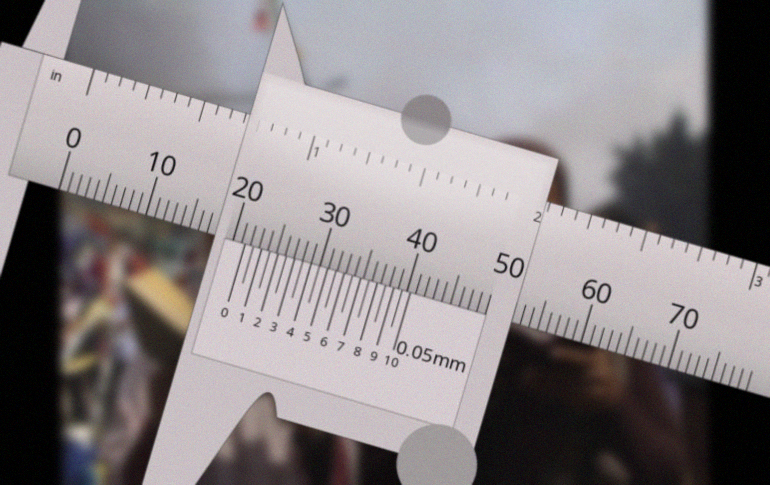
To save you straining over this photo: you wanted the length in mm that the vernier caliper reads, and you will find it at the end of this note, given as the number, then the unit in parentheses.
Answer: 21.4 (mm)
